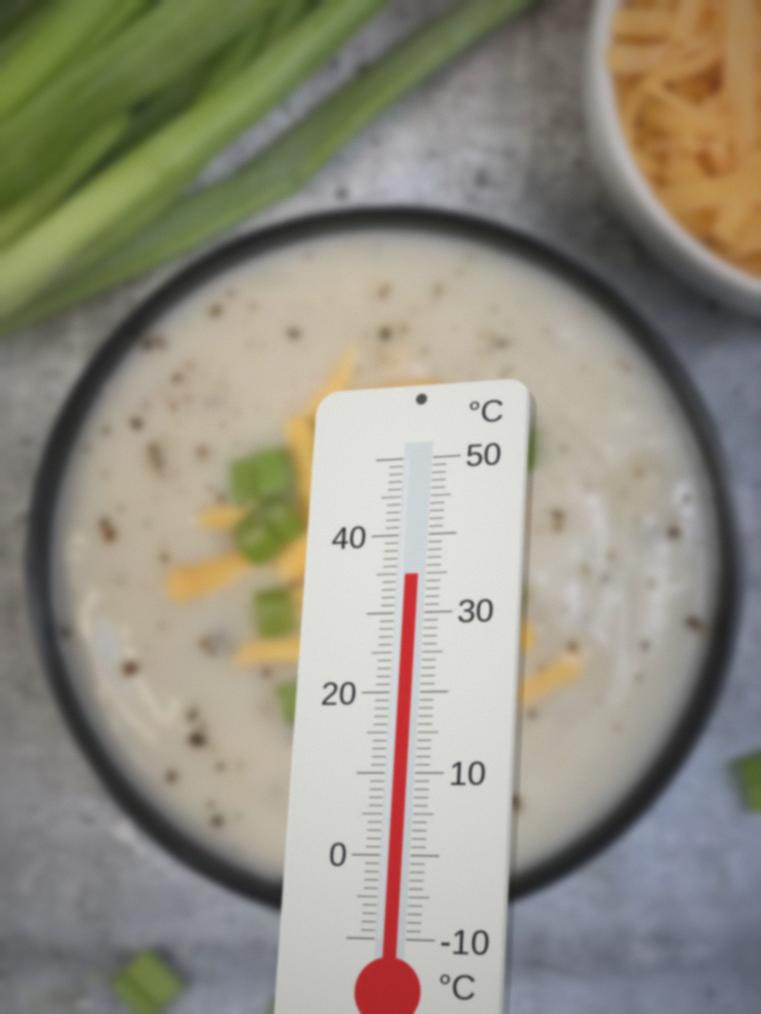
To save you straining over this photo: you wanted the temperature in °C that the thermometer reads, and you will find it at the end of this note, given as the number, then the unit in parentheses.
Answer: 35 (°C)
